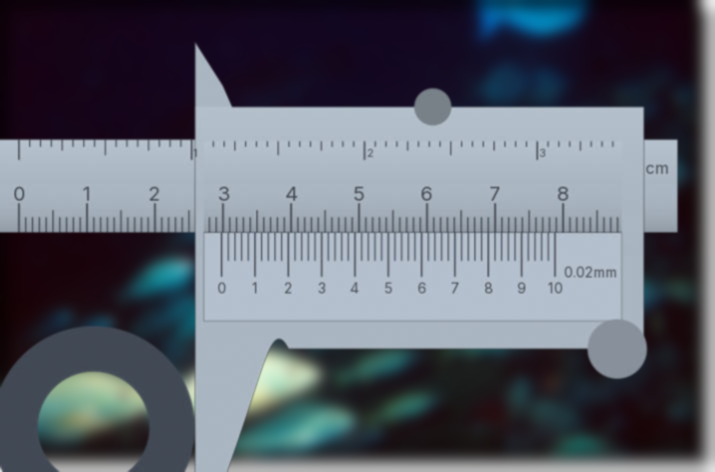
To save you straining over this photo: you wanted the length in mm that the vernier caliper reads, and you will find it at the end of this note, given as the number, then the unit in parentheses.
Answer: 29.8 (mm)
